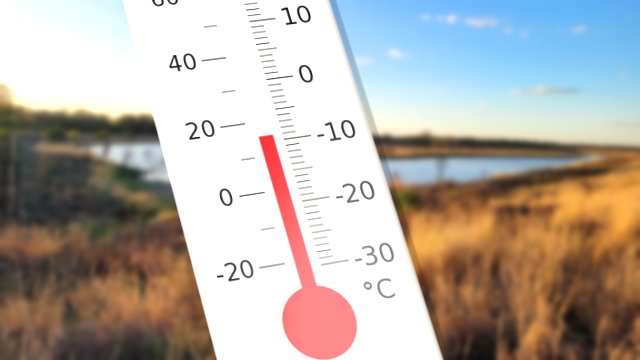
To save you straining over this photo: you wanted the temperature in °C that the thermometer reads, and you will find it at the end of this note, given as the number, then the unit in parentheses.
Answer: -9 (°C)
